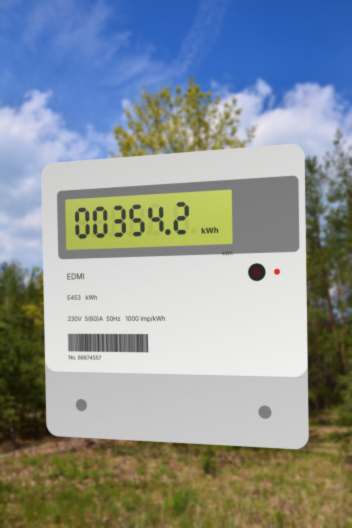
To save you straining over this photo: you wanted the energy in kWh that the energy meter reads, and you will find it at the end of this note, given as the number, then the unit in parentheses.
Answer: 354.2 (kWh)
